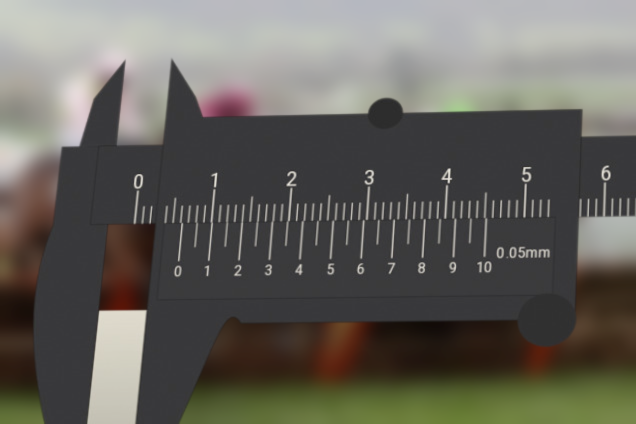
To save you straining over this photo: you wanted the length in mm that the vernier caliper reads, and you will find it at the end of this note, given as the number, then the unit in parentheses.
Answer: 6.2 (mm)
